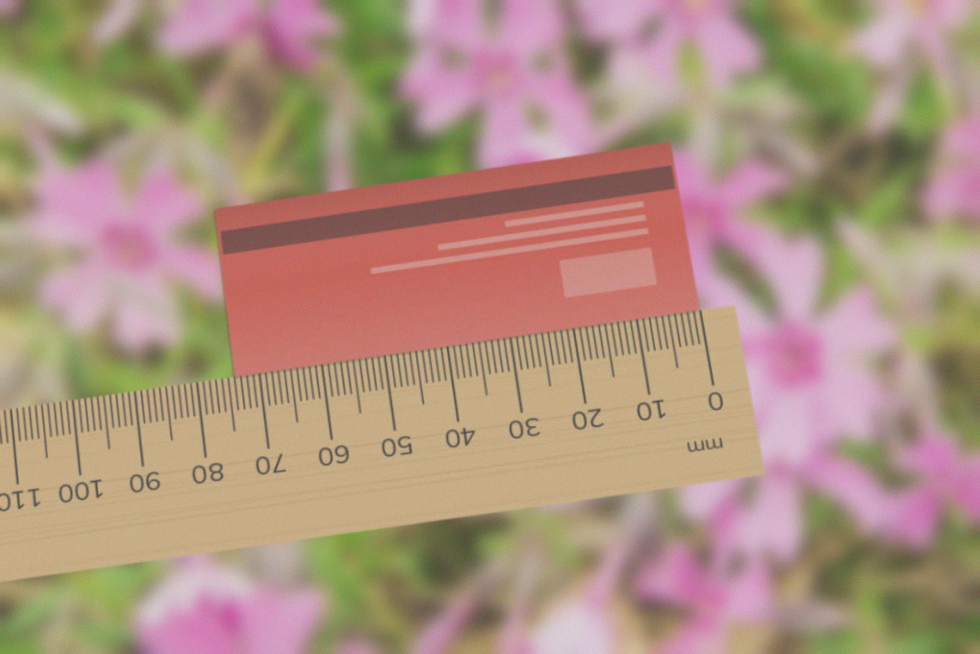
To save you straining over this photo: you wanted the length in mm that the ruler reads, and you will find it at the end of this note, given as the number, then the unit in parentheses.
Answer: 74 (mm)
